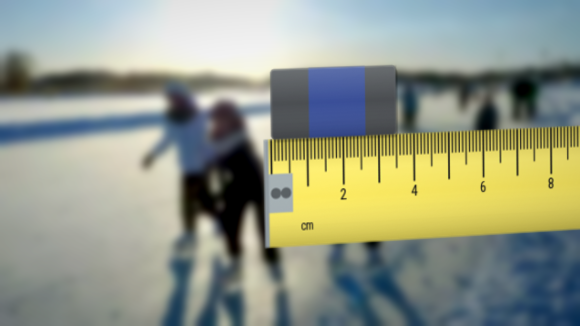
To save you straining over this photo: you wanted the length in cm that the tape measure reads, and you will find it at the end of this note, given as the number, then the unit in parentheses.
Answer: 3.5 (cm)
